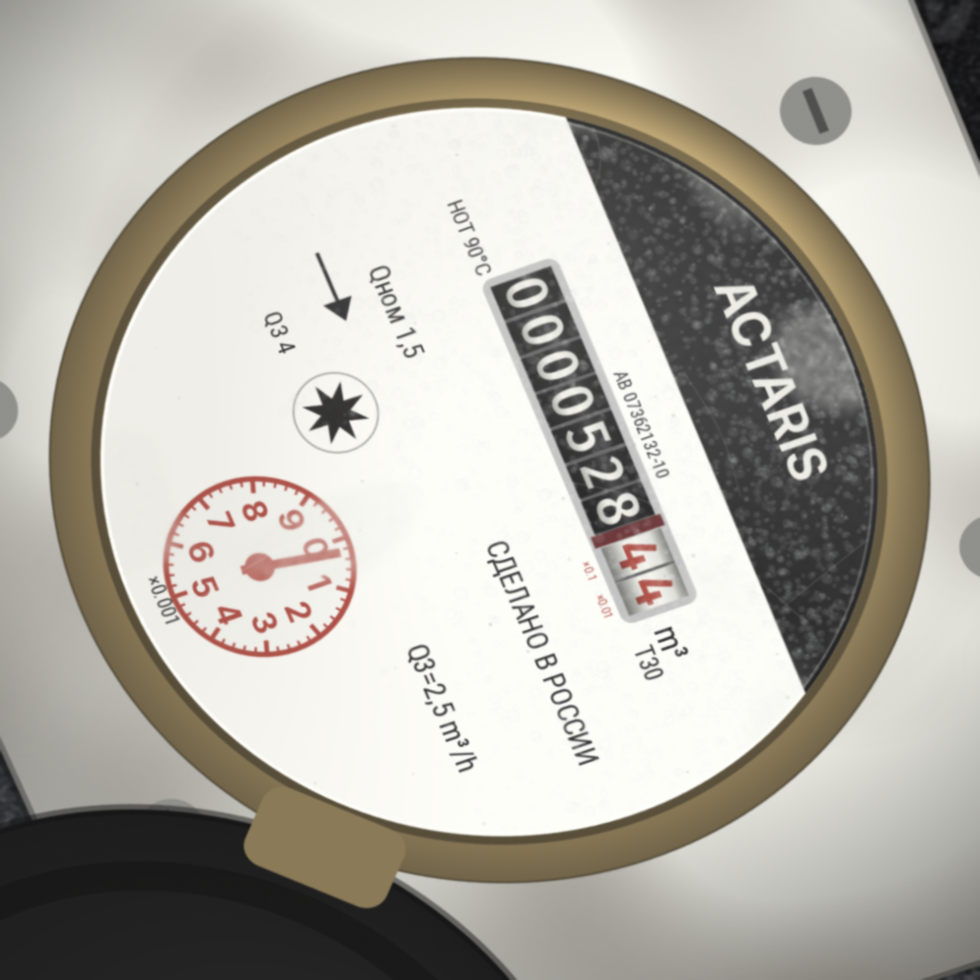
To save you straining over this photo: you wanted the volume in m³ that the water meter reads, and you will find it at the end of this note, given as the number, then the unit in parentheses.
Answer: 528.440 (m³)
